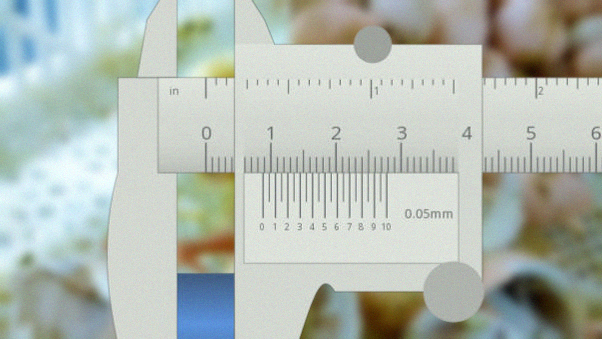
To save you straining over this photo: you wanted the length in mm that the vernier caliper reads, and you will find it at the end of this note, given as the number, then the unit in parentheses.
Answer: 8.8 (mm)
